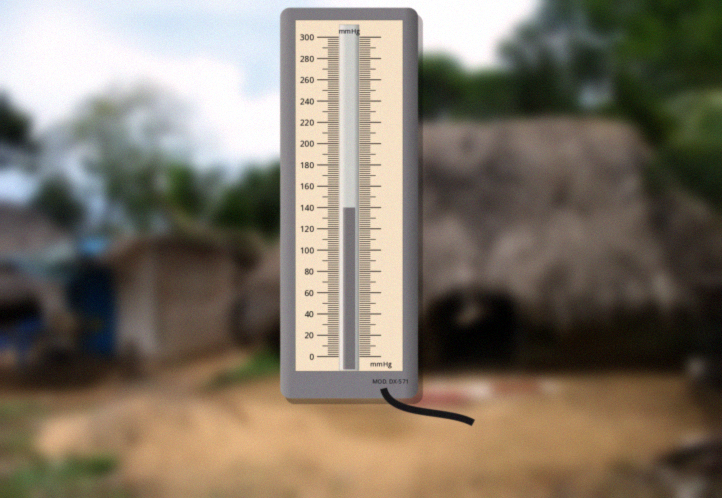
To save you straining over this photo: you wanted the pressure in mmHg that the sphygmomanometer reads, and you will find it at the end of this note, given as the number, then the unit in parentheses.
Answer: 140 (mmHg)
